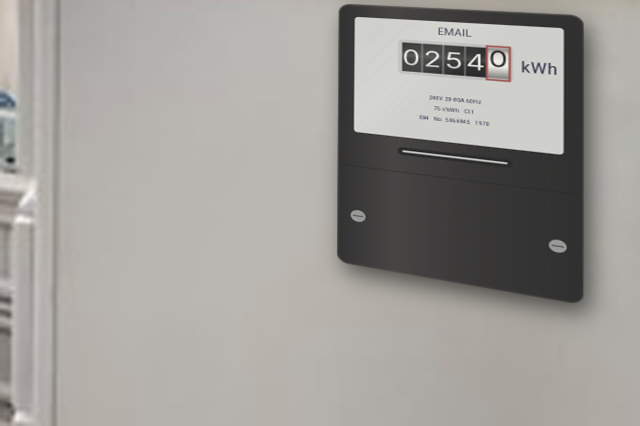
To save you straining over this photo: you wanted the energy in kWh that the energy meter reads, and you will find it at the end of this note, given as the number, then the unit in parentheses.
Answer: 254.0 (kWh)
